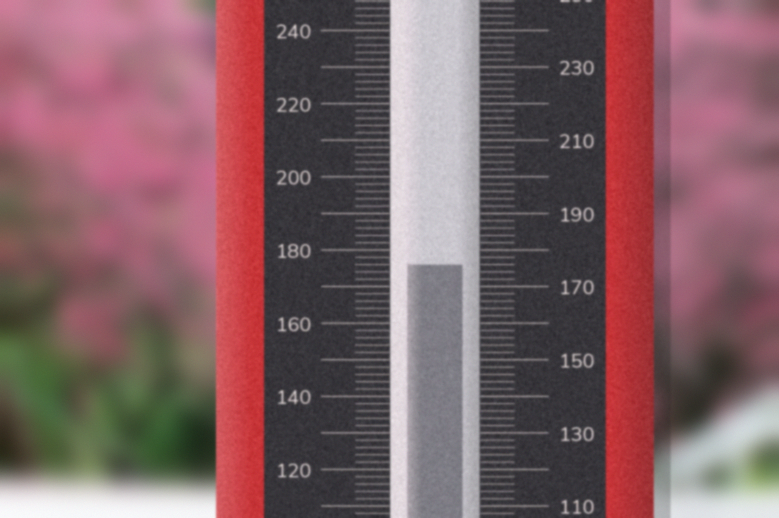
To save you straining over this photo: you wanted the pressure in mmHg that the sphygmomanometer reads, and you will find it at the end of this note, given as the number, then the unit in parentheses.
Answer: 176 (mmHg)
